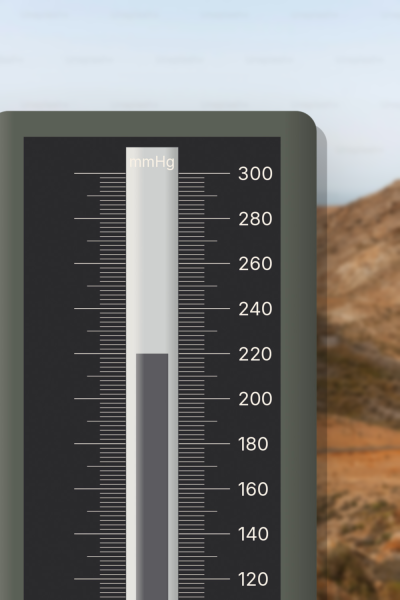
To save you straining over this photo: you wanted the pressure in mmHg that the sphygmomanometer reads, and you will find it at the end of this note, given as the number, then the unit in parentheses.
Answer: 220 (mmHg)
